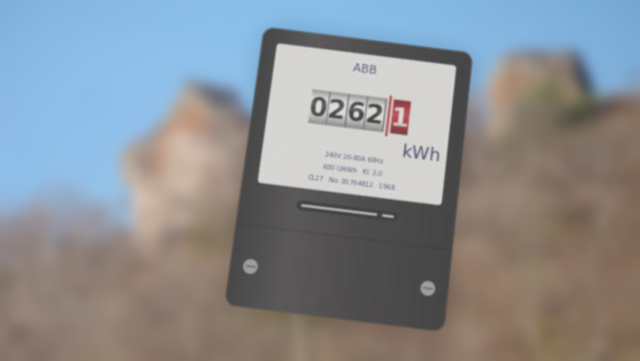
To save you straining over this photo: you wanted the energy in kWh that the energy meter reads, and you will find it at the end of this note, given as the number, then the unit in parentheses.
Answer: 262.1 (kWh)
